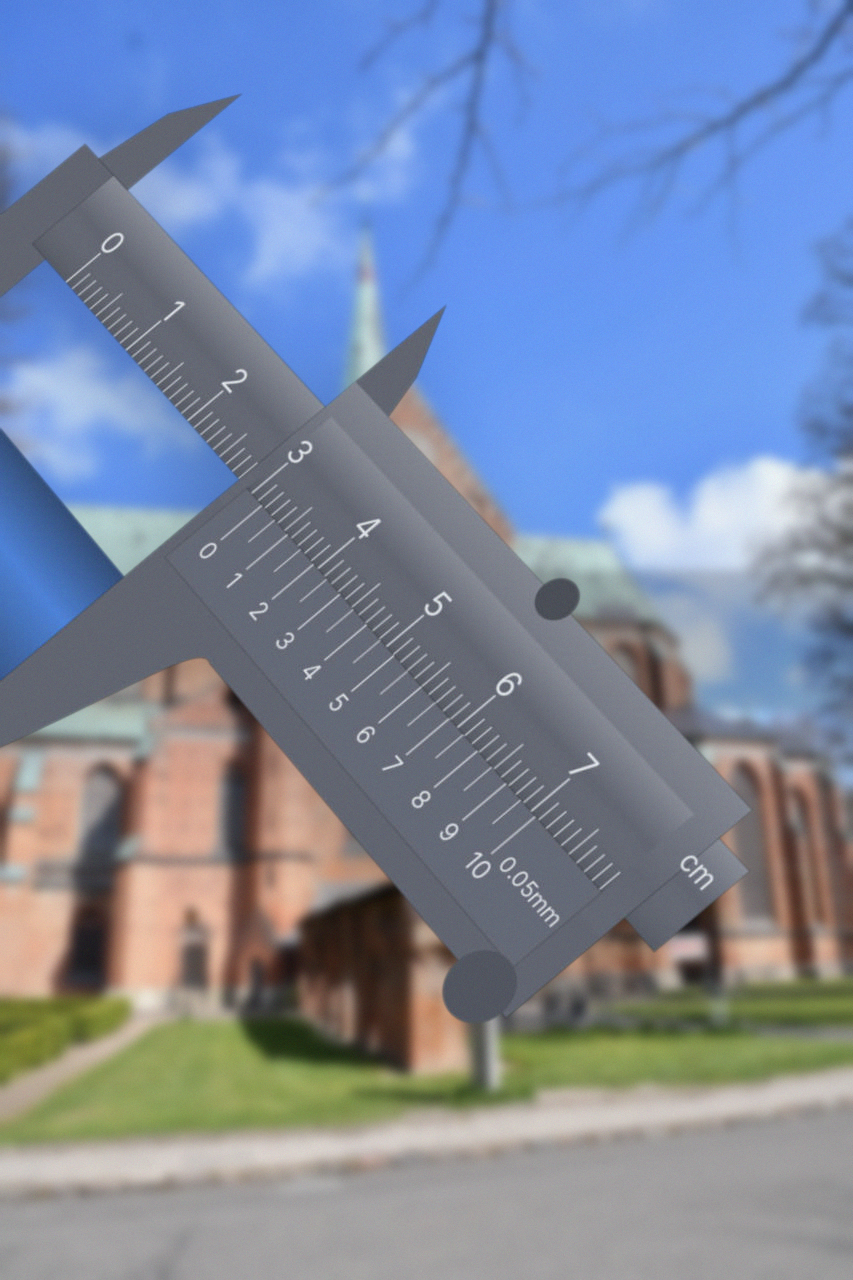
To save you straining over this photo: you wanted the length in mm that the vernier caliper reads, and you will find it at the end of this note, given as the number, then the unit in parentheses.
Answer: 31.6 (mm)
